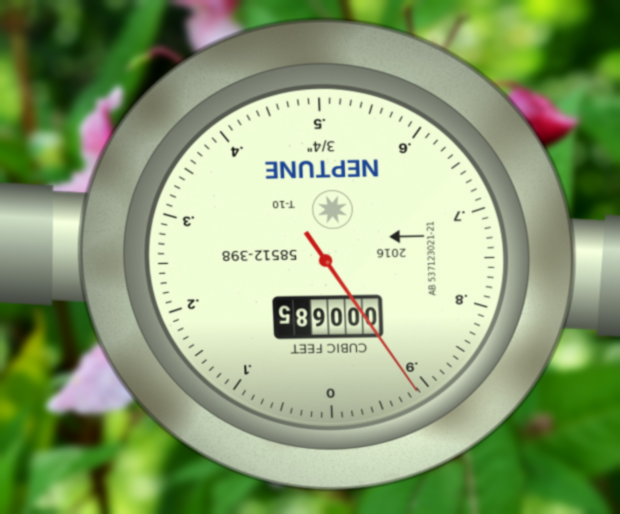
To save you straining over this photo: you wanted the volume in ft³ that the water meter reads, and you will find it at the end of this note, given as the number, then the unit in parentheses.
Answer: 684.91 (ft³)
